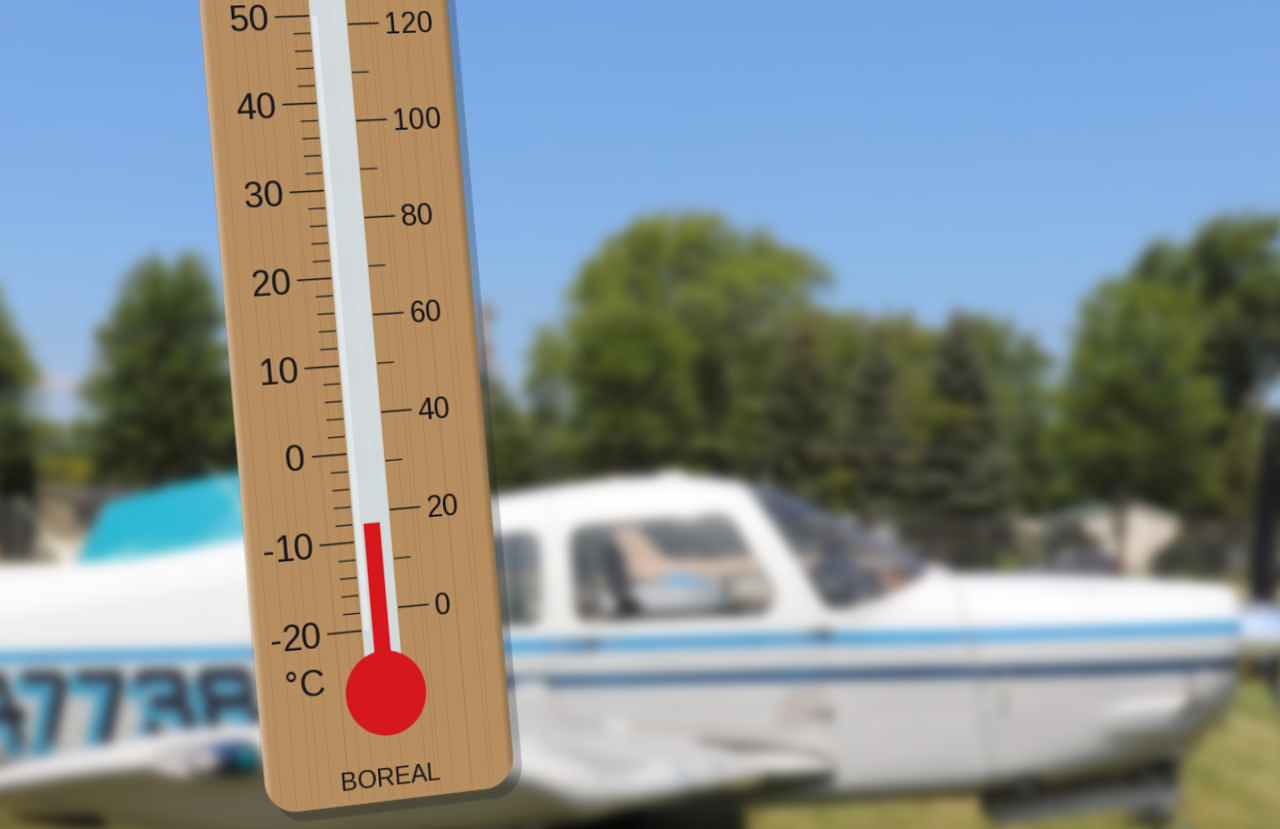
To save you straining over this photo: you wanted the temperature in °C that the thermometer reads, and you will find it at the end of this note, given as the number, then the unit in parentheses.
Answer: -8 (°C)
